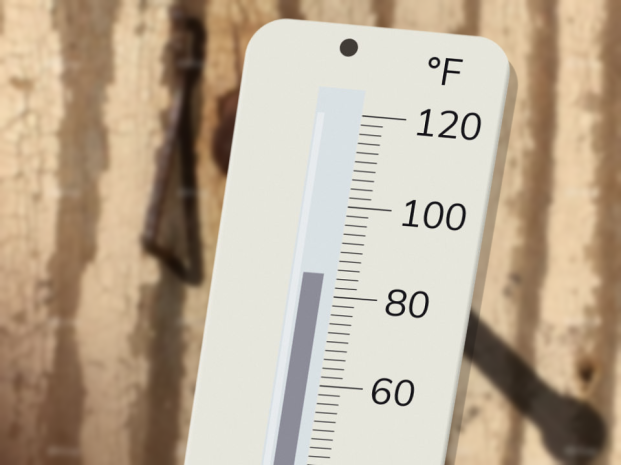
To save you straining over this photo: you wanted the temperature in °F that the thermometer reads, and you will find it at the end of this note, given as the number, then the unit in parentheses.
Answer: 85 (°F)
